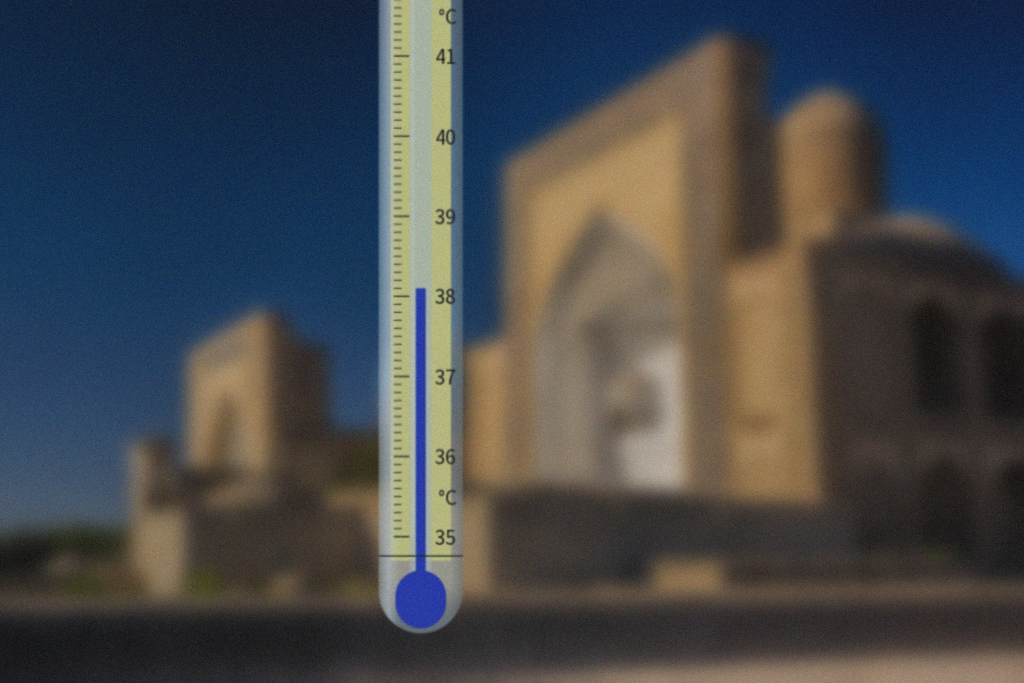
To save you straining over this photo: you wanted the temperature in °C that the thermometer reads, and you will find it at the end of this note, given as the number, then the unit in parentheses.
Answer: 38.1 (°C)
